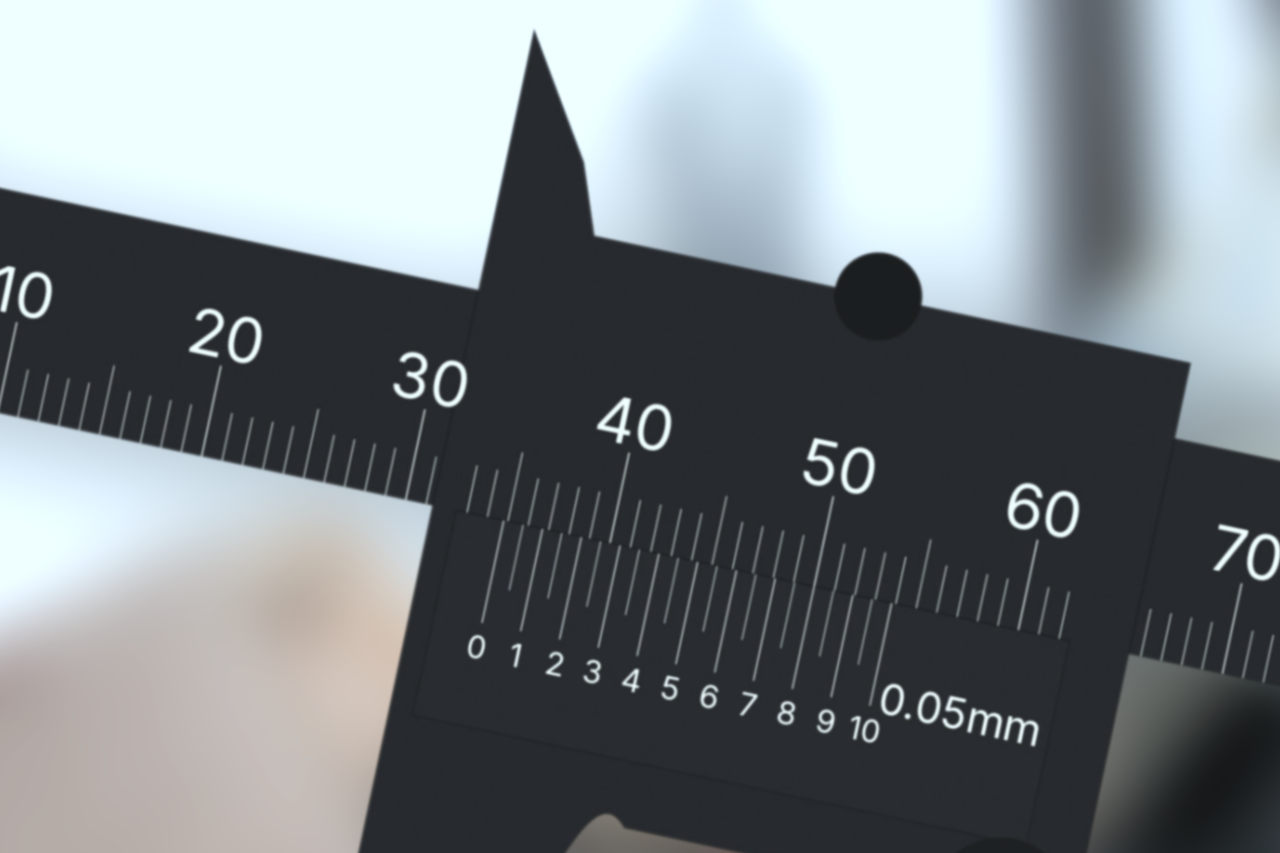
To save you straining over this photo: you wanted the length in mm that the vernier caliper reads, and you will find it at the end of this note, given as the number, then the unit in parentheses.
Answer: 34.8 (mm)
